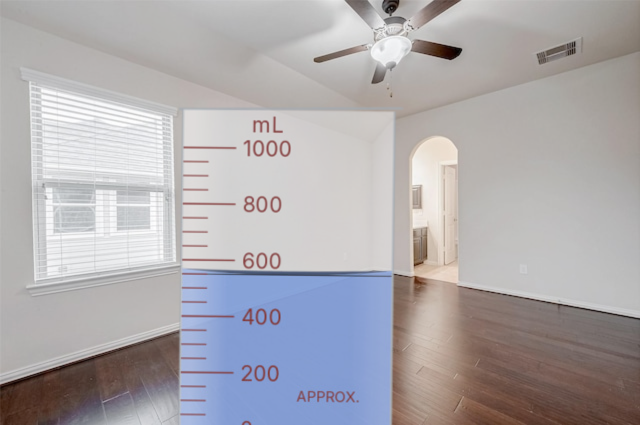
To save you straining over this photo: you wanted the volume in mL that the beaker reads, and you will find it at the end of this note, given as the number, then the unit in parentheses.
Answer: 550 (mL)
